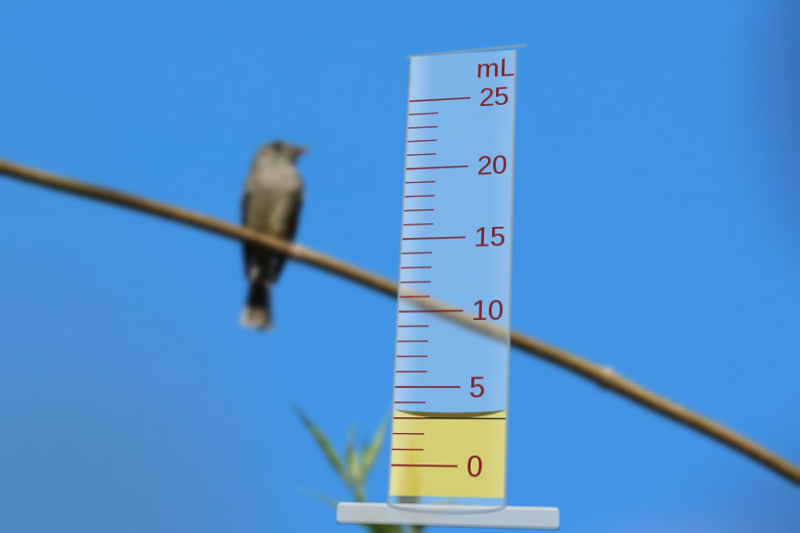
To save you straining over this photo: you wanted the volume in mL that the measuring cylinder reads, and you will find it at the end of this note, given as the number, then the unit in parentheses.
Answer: 3 (mL)
